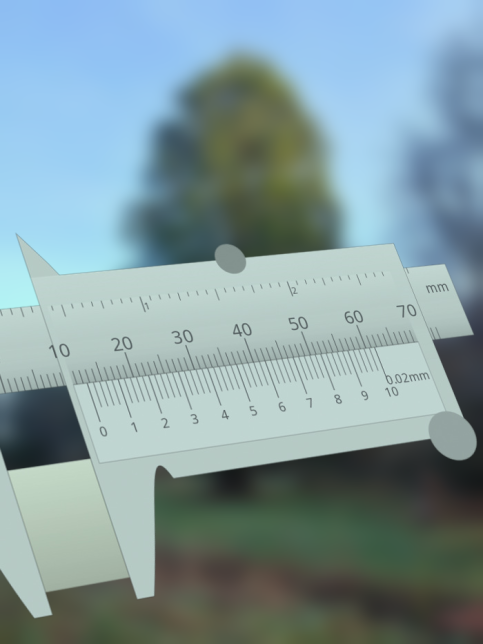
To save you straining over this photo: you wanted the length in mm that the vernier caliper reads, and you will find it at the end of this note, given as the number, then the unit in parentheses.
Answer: 12.6 (mm)
